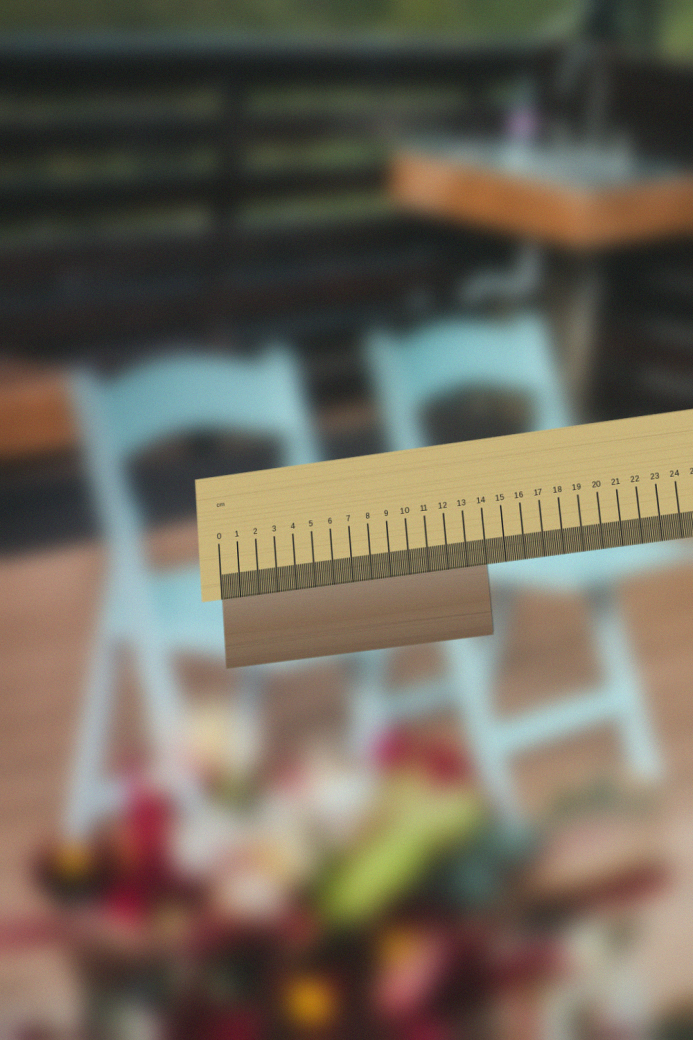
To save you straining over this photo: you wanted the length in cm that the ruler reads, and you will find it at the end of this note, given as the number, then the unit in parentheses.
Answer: 14 (cm)
